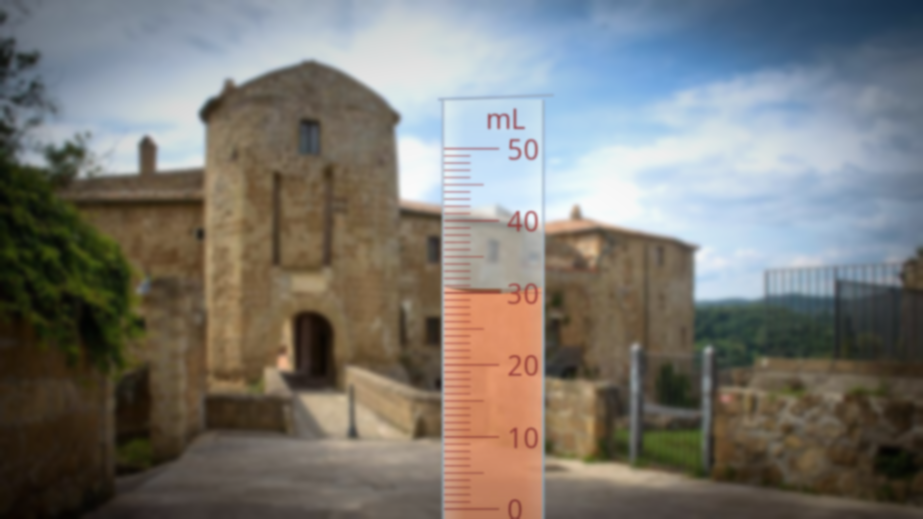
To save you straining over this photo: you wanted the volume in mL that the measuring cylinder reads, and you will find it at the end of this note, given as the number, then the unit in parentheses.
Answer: 30 (mL)
